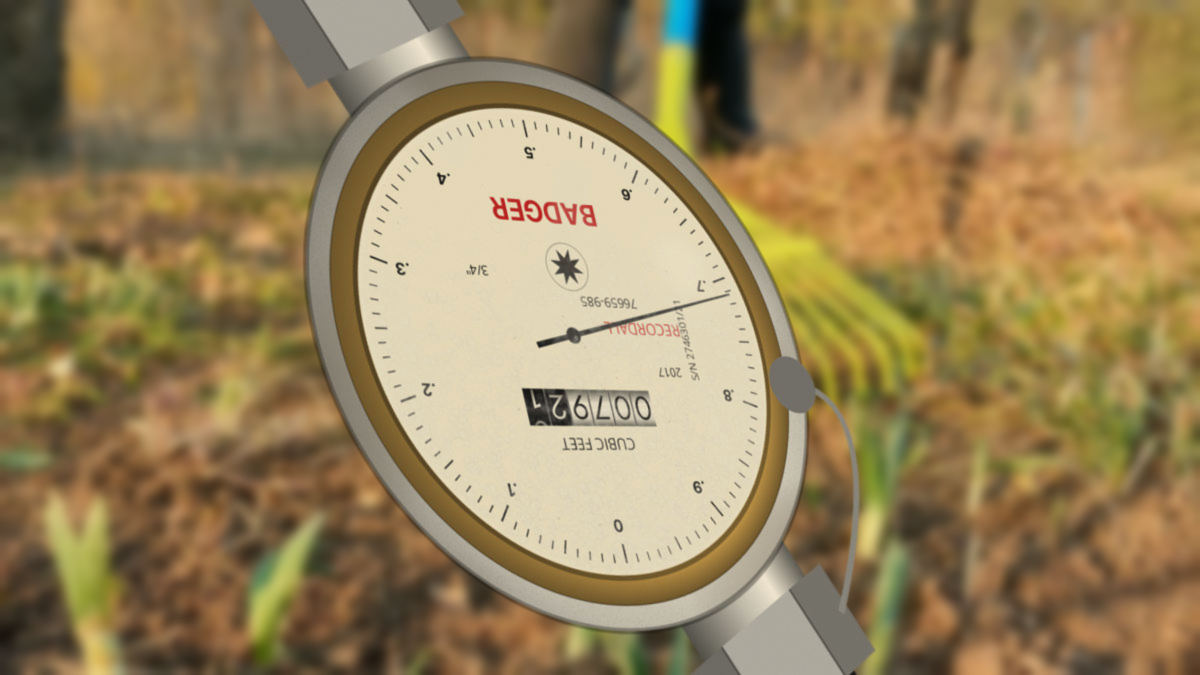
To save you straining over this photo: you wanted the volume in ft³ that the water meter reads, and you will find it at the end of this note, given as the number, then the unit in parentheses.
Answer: 7920.71 (ft³)
